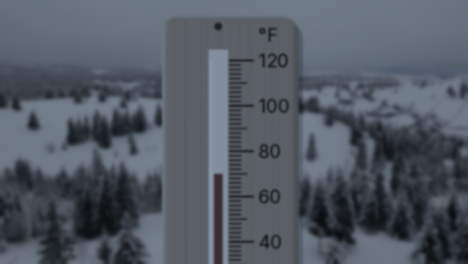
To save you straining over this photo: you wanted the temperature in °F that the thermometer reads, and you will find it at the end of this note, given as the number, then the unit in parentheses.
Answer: 70 (°F)
